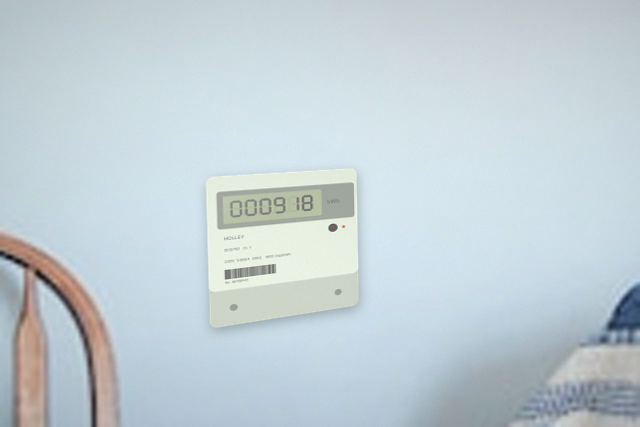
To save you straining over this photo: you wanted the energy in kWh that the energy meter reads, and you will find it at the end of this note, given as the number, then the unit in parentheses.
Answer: 918 (kWh)
